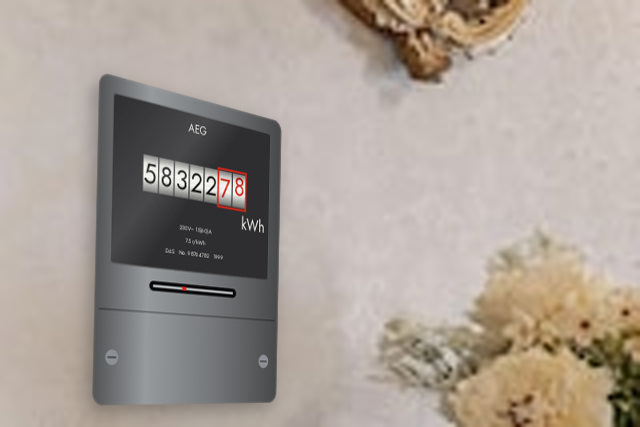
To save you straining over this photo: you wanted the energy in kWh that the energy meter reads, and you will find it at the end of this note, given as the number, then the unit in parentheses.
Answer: 58322.78 (kWh)
